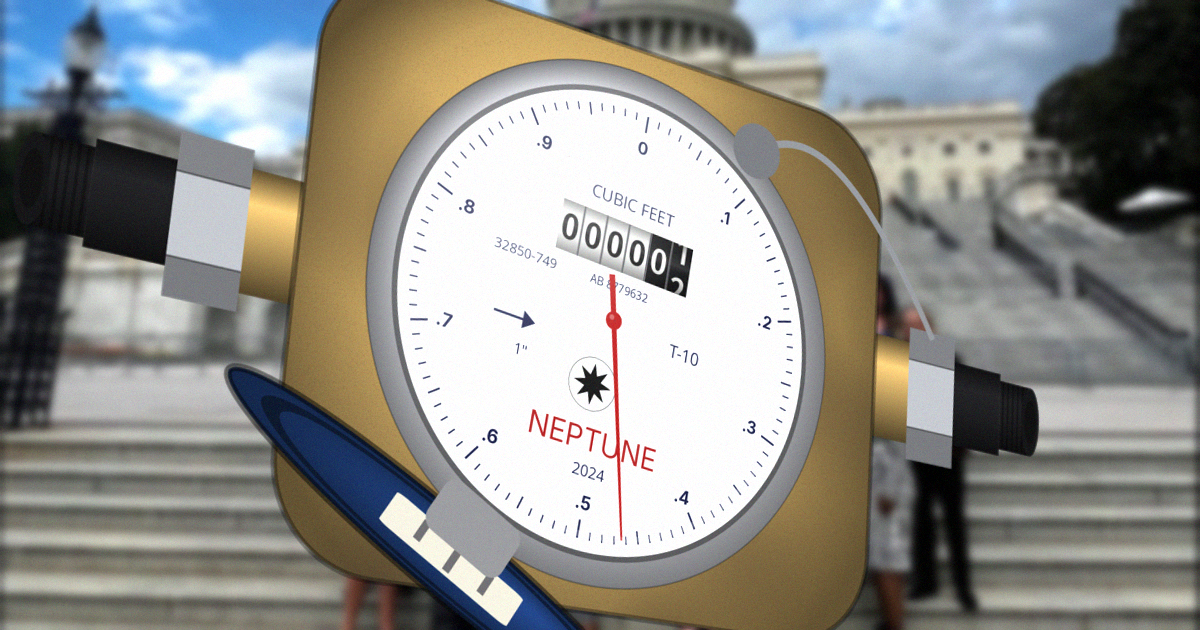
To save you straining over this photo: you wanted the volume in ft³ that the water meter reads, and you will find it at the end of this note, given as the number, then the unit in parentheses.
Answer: 1.46 (ft³)
